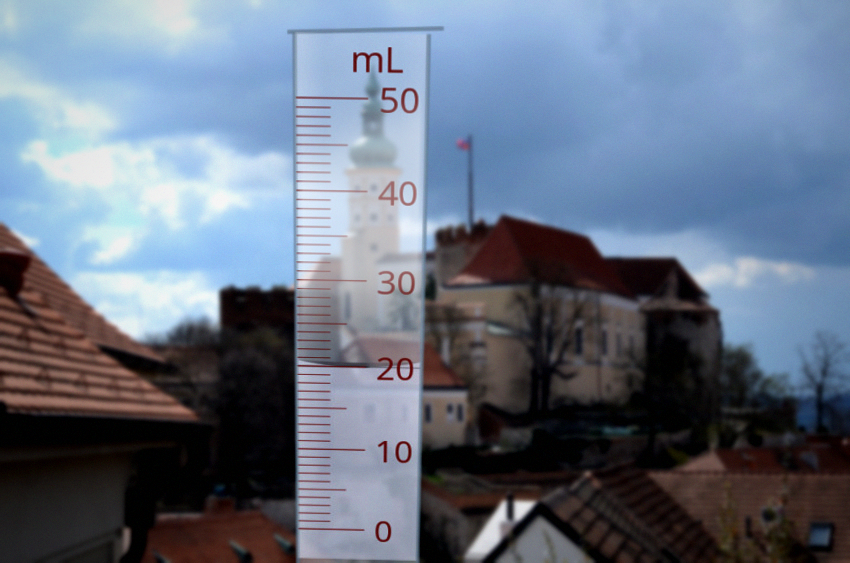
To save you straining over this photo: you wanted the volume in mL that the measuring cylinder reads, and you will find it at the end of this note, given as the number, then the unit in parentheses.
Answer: 20 (mL)
